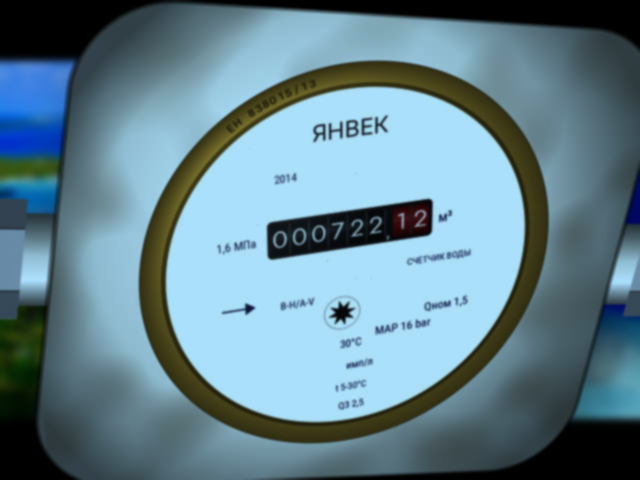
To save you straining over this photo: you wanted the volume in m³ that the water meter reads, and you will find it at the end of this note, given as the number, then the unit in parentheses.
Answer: 722.12 (m³)
